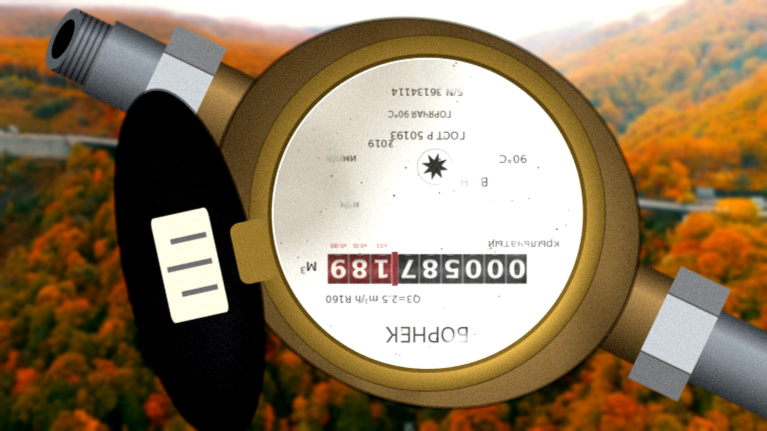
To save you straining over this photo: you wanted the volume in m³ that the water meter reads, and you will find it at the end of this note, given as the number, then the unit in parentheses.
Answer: 587.189 (m³)
